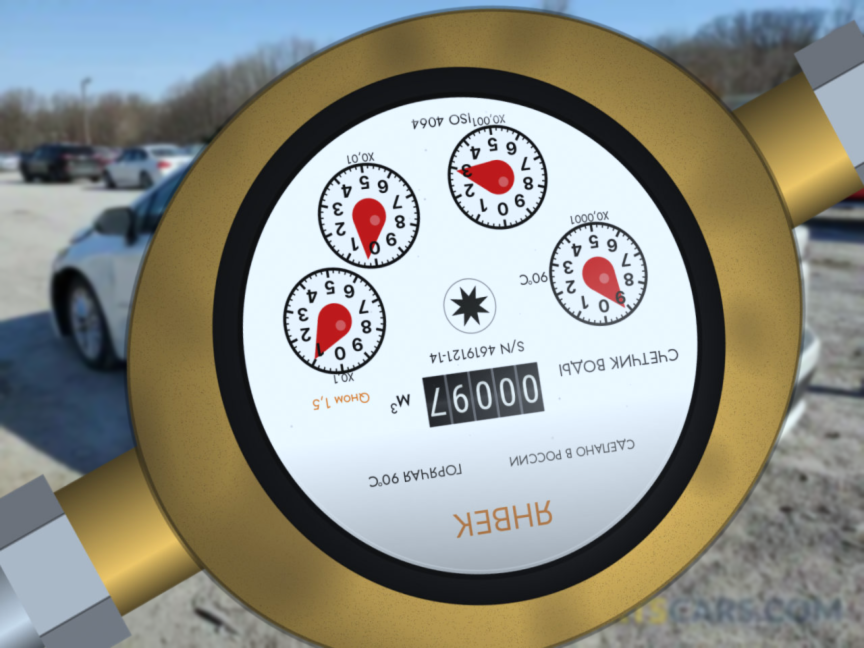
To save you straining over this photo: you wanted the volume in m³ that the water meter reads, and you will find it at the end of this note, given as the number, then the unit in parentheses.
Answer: 97.1029 (m³)
